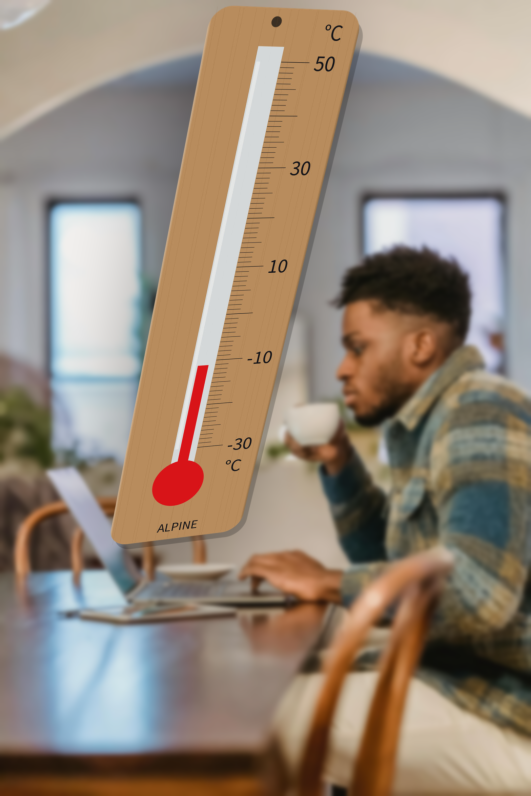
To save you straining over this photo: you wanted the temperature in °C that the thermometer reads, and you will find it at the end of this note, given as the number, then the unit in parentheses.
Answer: -11 (°C)
